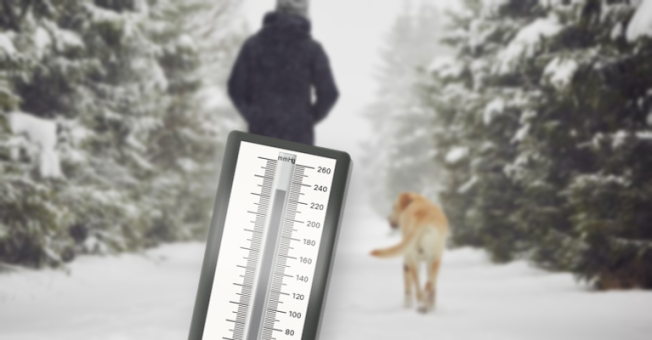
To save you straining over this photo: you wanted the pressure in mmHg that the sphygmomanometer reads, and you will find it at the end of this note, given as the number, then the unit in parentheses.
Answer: 230 (mmHg)
